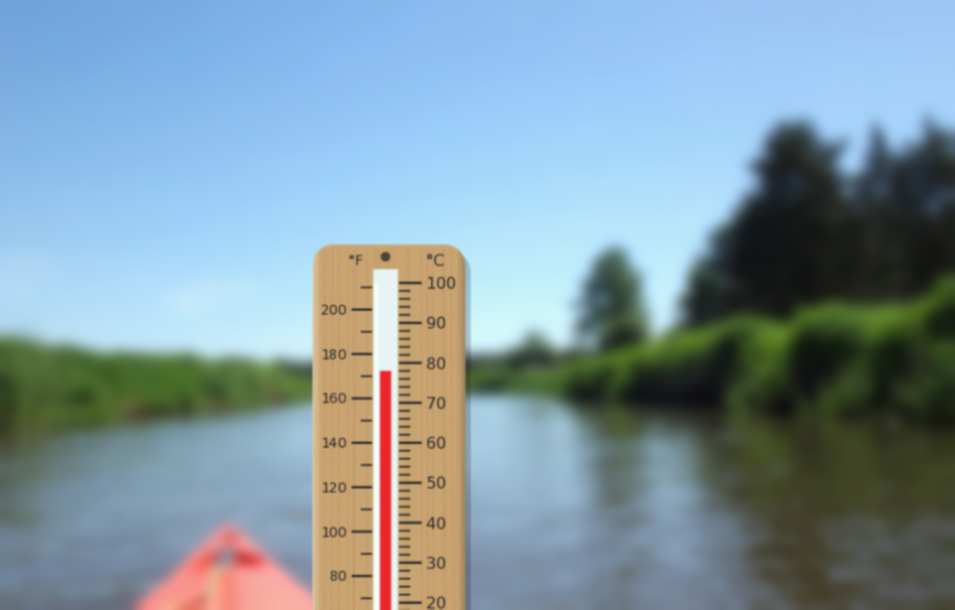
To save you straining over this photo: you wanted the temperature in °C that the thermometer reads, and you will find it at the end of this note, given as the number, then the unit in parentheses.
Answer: 78 (°C)
